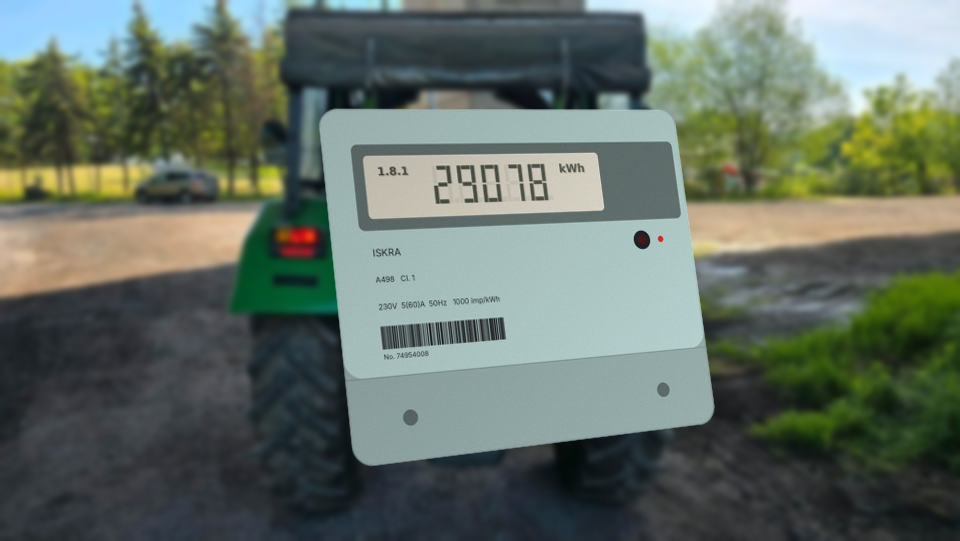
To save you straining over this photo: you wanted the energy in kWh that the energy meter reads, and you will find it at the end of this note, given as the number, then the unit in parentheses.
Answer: 29078 (kWh)
